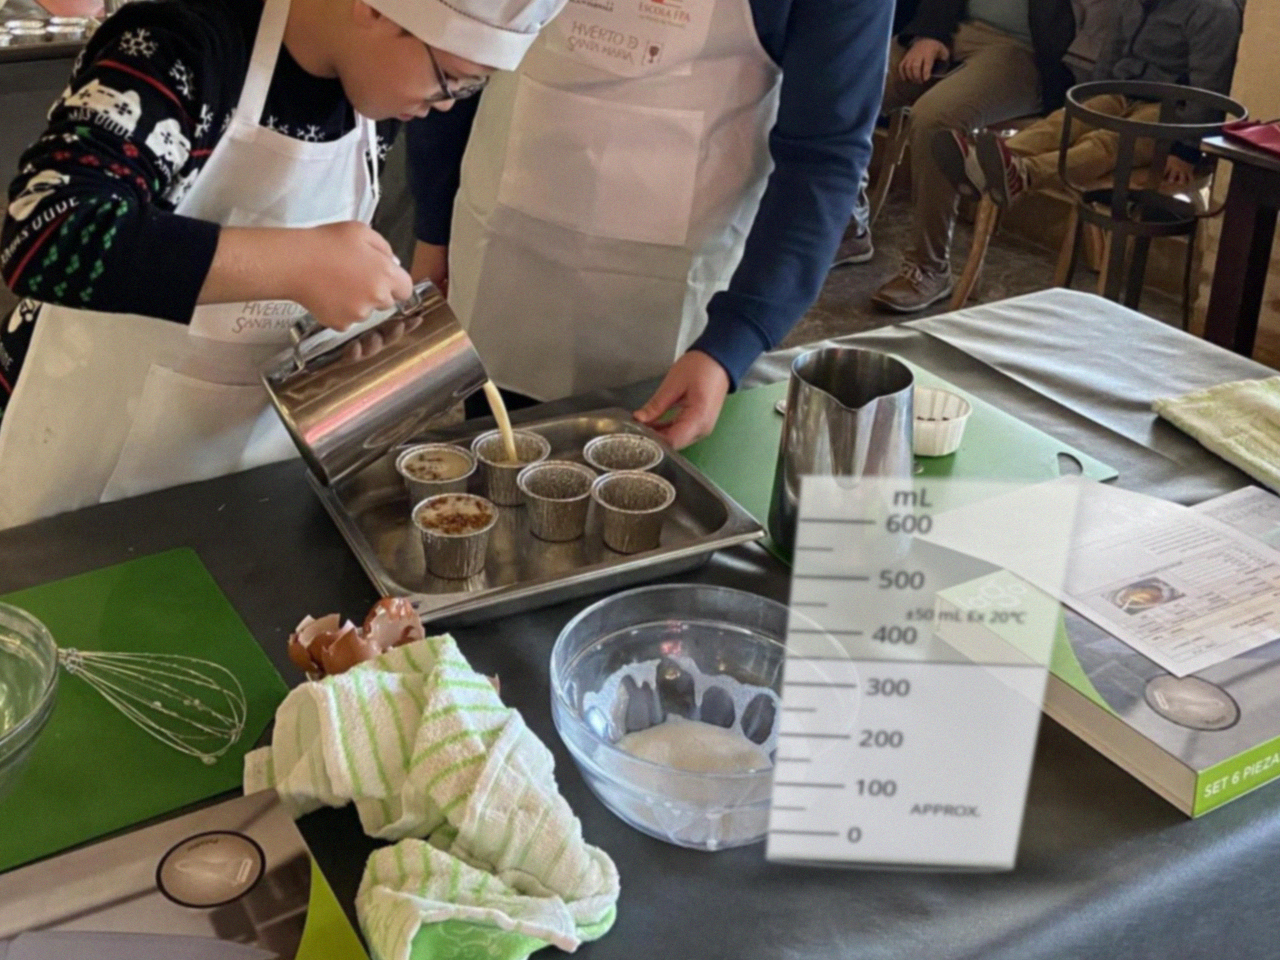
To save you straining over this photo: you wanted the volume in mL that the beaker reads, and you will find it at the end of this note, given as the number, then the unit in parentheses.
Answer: 350 (mL)
